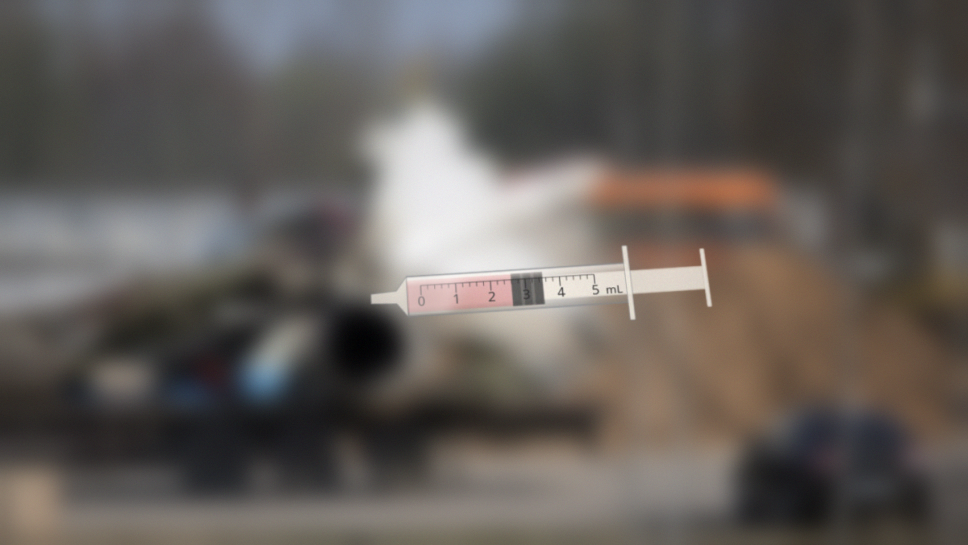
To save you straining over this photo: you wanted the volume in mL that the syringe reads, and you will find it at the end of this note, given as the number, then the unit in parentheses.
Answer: 2.6 (mL)
